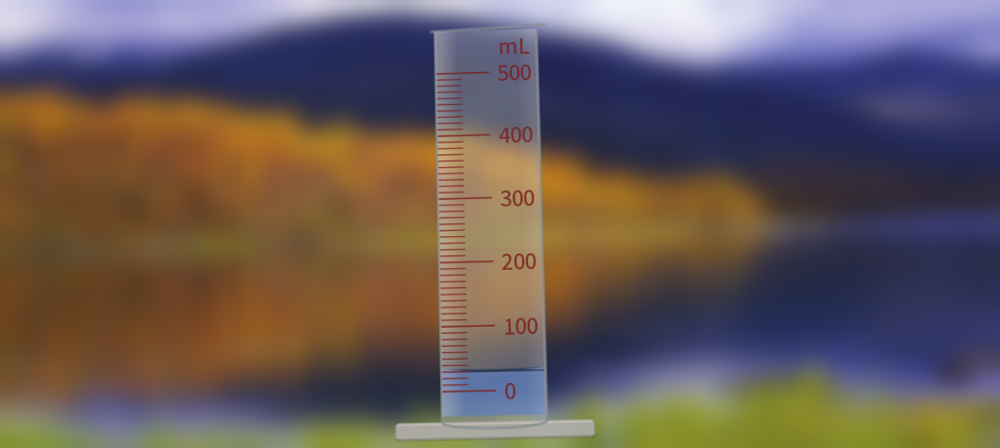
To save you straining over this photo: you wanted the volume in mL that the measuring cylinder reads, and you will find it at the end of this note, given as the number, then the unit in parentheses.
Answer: 30 (mL)
